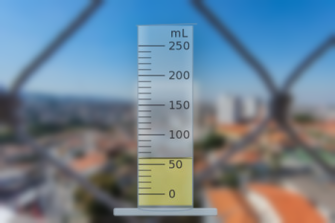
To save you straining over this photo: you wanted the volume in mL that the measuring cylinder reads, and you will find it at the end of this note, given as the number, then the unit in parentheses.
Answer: 60 (mL)
